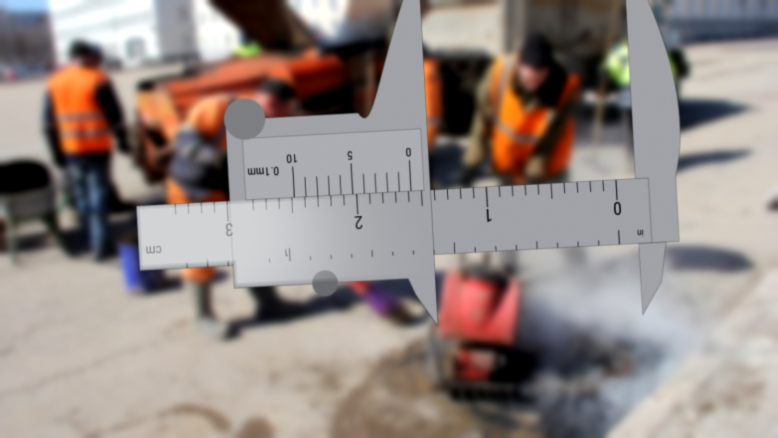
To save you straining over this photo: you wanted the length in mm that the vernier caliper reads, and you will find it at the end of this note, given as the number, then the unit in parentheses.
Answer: 15.8 (mm)
